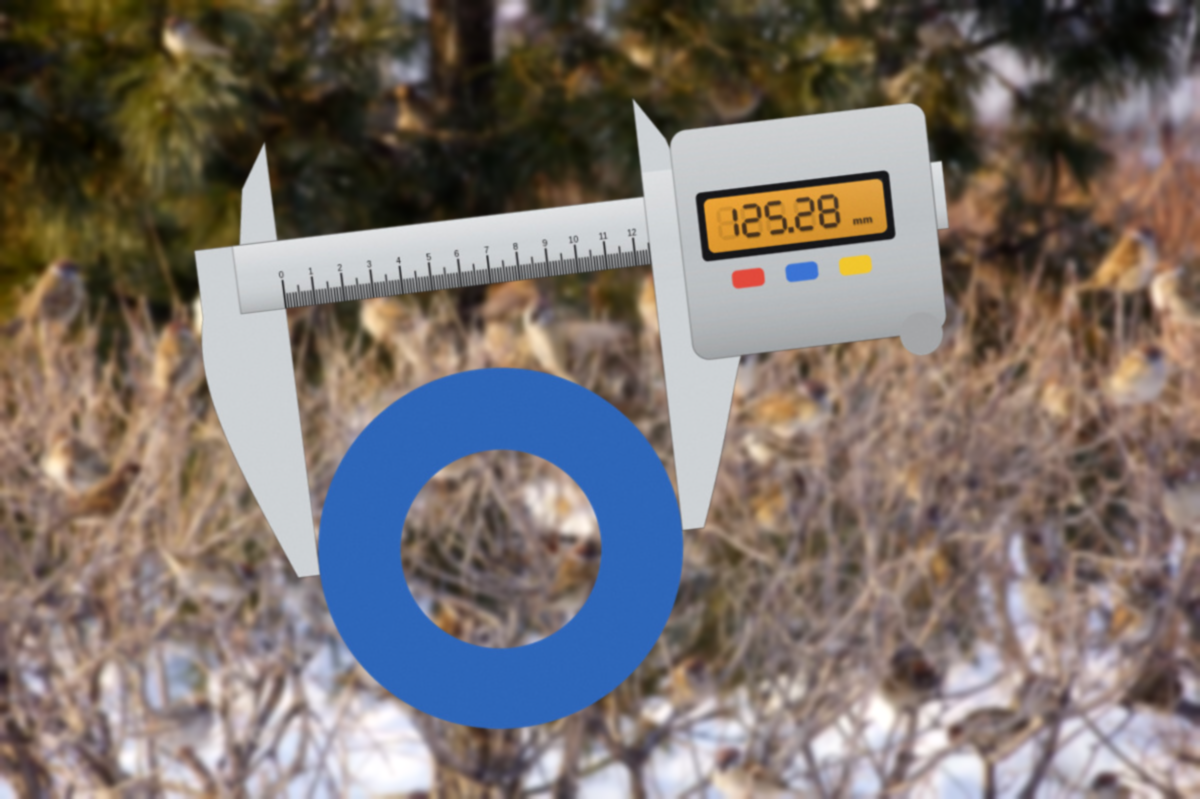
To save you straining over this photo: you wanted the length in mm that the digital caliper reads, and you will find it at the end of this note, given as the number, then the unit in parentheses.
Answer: 125.28 (mm)
